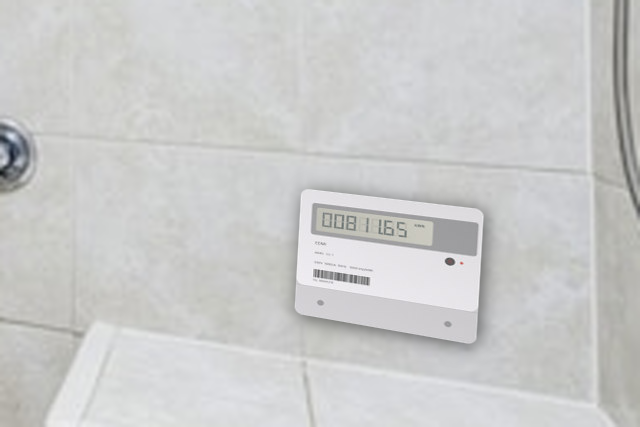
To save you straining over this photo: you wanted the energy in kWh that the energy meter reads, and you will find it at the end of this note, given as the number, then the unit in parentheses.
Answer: 811.65 (kWh)
